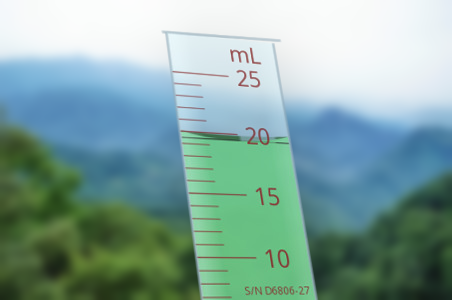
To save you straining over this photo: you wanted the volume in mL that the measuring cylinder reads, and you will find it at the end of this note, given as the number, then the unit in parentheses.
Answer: 19.5 (mL)
